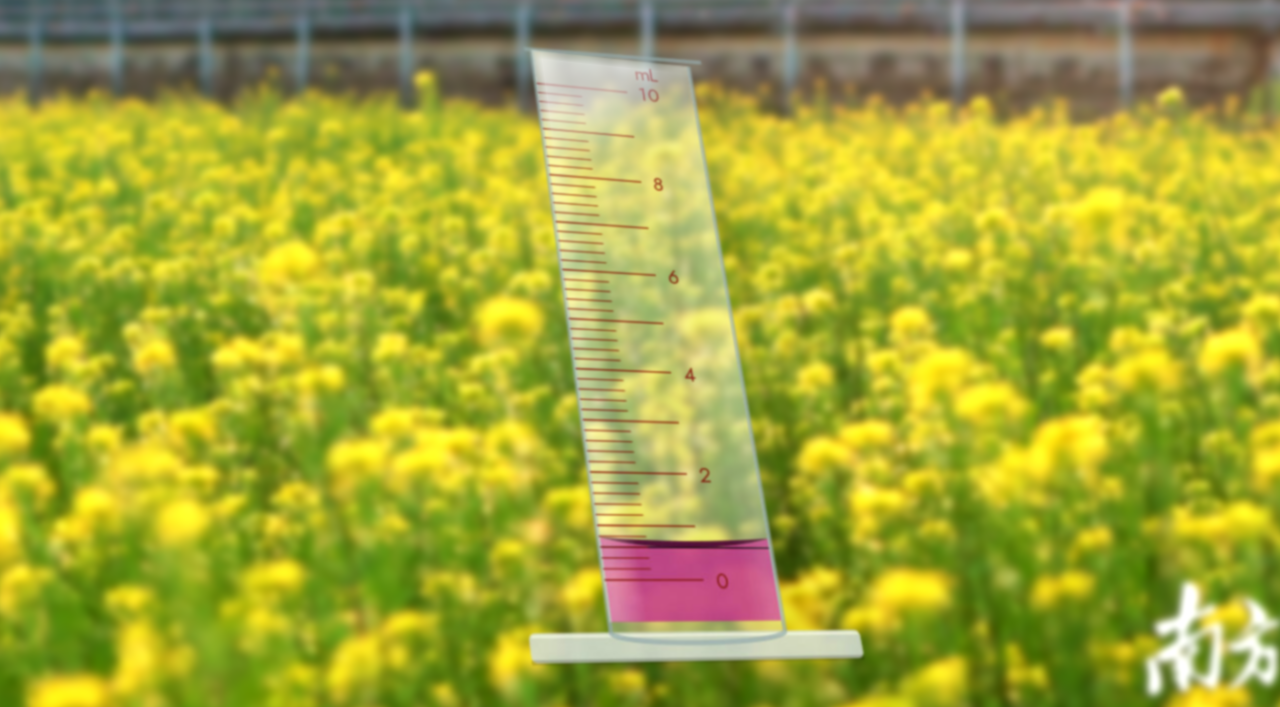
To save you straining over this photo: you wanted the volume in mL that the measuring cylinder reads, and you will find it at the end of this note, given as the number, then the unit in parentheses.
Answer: 0.6 (mL)
